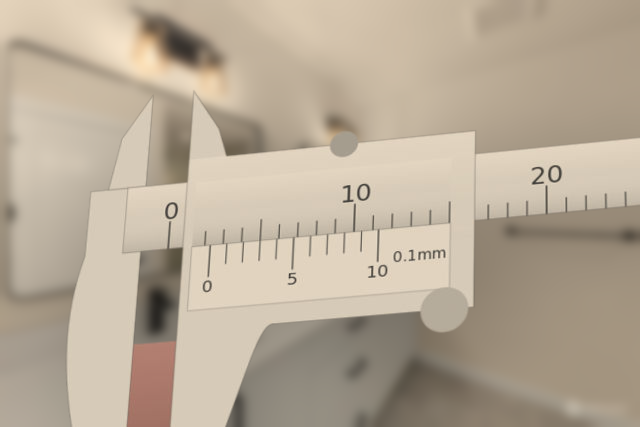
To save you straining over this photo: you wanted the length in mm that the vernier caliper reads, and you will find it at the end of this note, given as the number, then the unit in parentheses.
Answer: 2.3 (mm)
